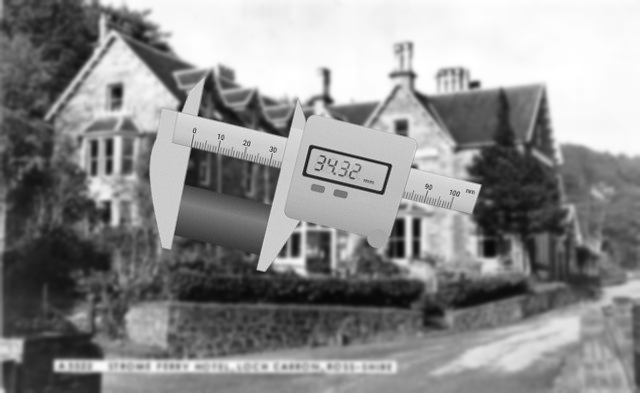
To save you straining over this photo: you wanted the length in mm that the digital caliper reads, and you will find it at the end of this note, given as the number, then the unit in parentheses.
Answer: 34.32 (mm)
